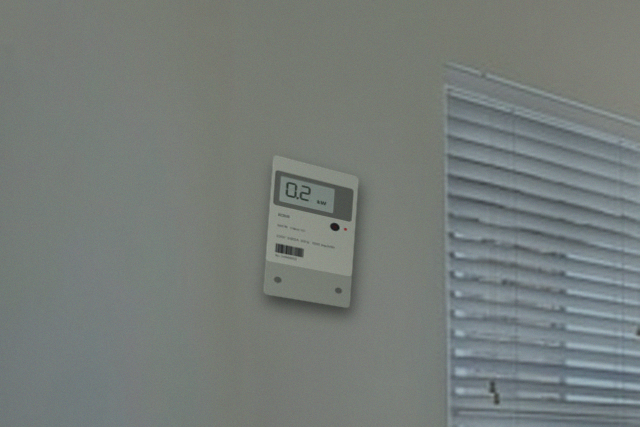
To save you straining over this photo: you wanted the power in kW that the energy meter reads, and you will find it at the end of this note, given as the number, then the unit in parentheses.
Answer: 0.2 (kW)
